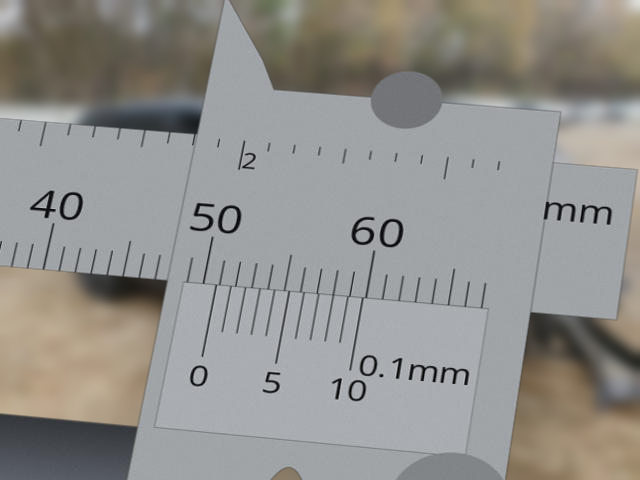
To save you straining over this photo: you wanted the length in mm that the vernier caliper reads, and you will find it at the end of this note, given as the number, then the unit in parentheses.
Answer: 50.8 (mm)
